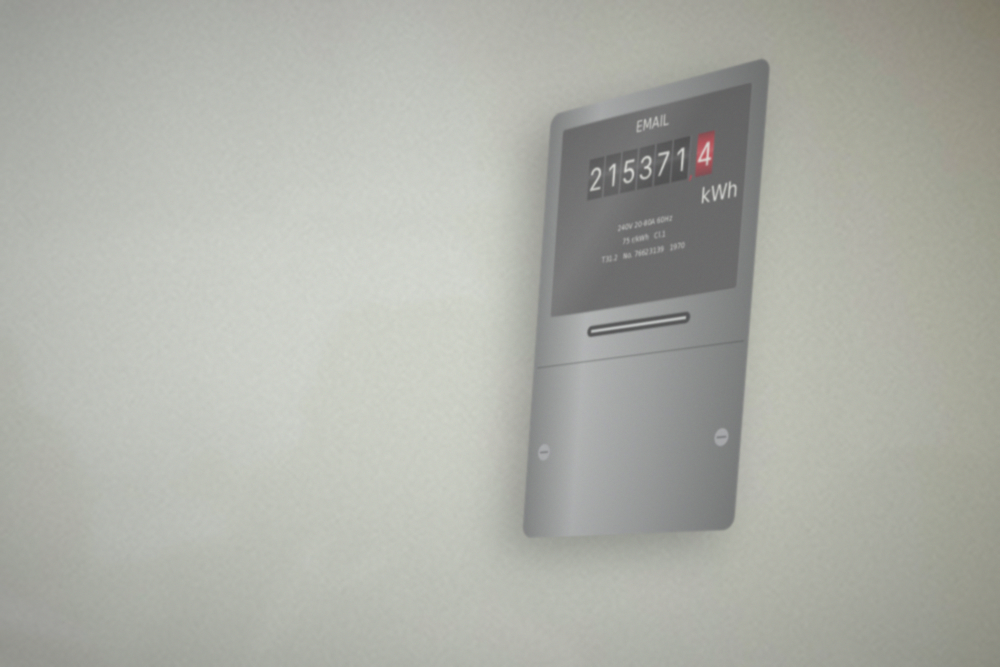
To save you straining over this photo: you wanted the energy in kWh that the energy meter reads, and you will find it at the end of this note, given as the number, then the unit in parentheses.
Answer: 215371.4 (kWh)
